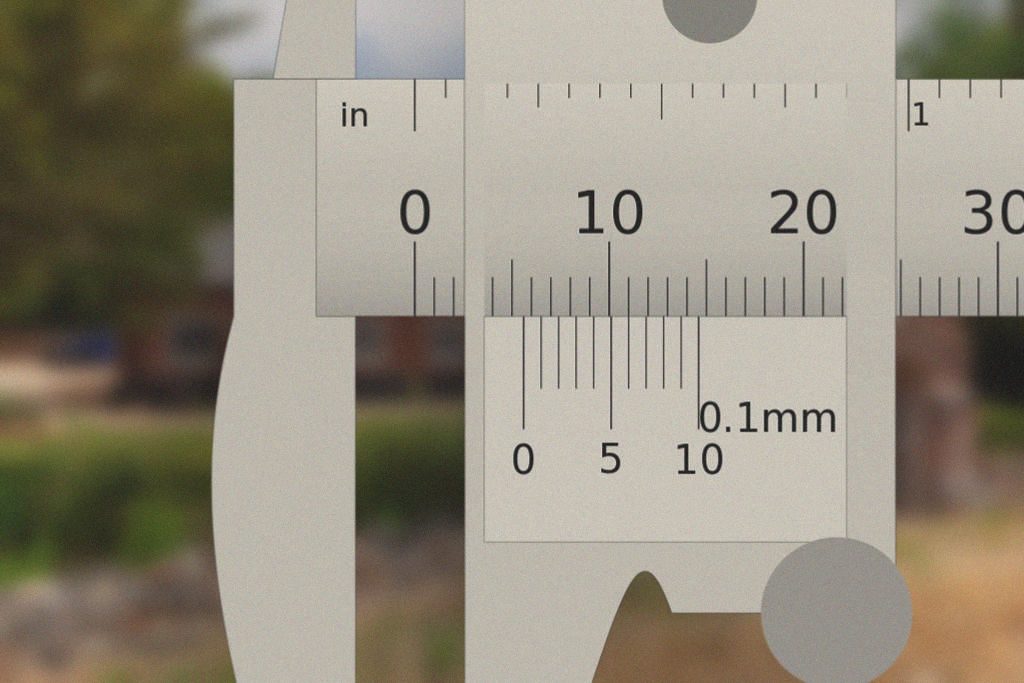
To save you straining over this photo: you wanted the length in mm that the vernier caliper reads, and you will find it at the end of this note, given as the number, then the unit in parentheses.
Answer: 5.6 (mm)
